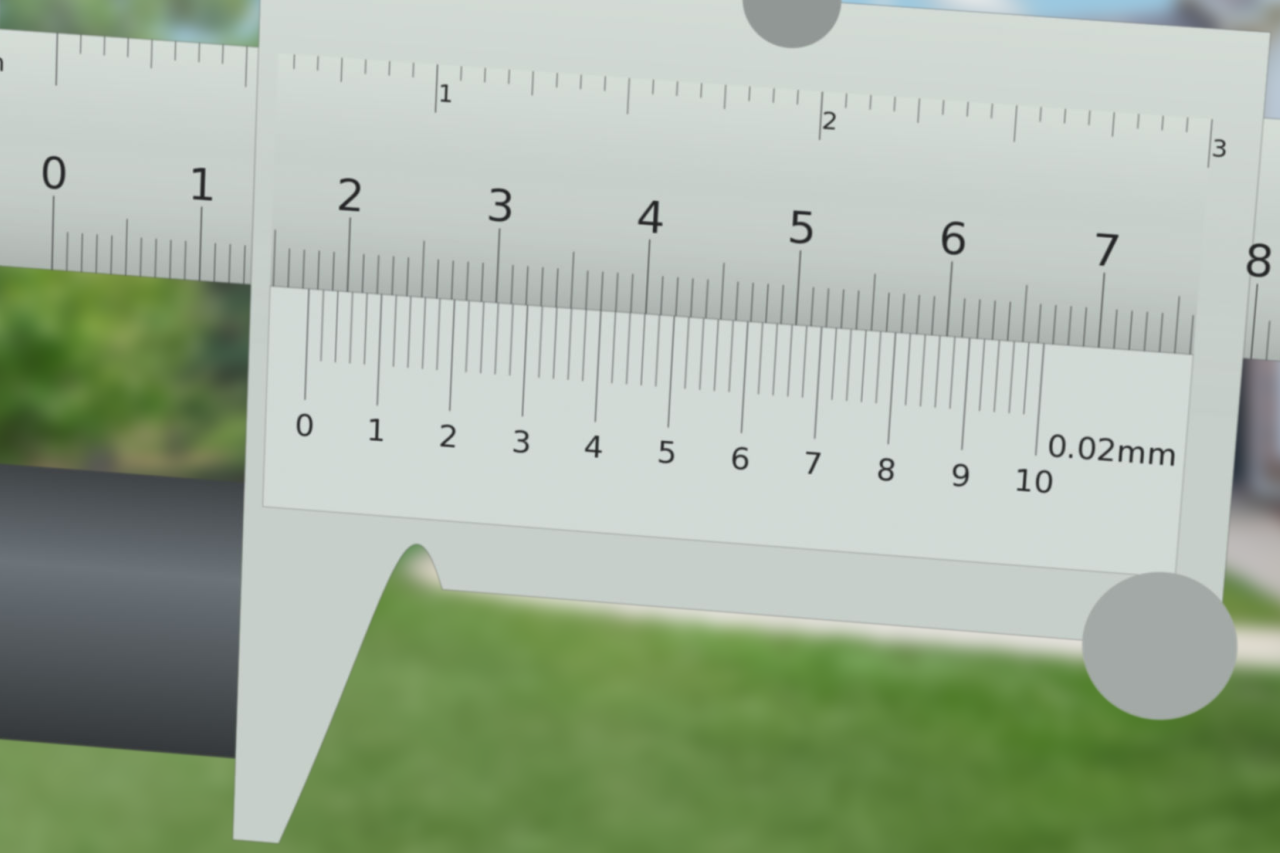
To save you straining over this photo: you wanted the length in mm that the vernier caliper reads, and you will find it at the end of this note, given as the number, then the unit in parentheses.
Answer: 17.4 (mm)
